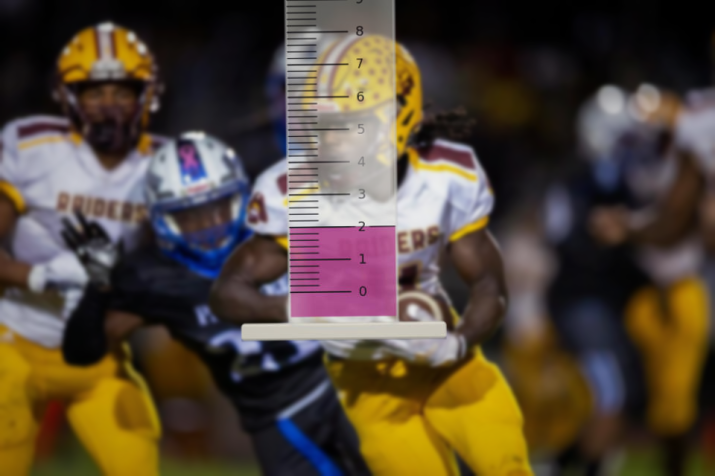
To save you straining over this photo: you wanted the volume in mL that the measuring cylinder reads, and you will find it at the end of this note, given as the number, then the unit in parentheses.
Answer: 2 (mL)
